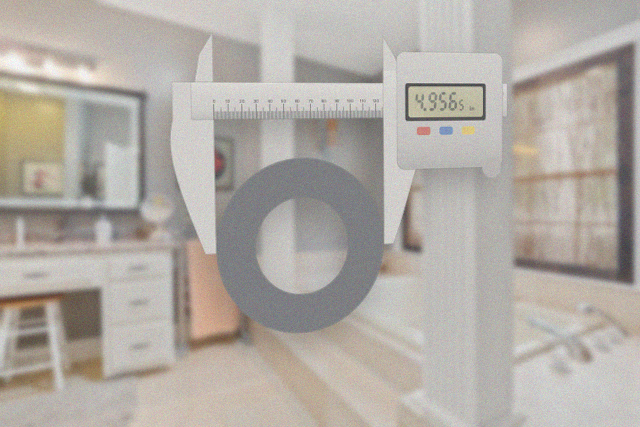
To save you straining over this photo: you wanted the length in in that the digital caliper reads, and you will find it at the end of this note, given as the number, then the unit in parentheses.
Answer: 4.9565 (in)
